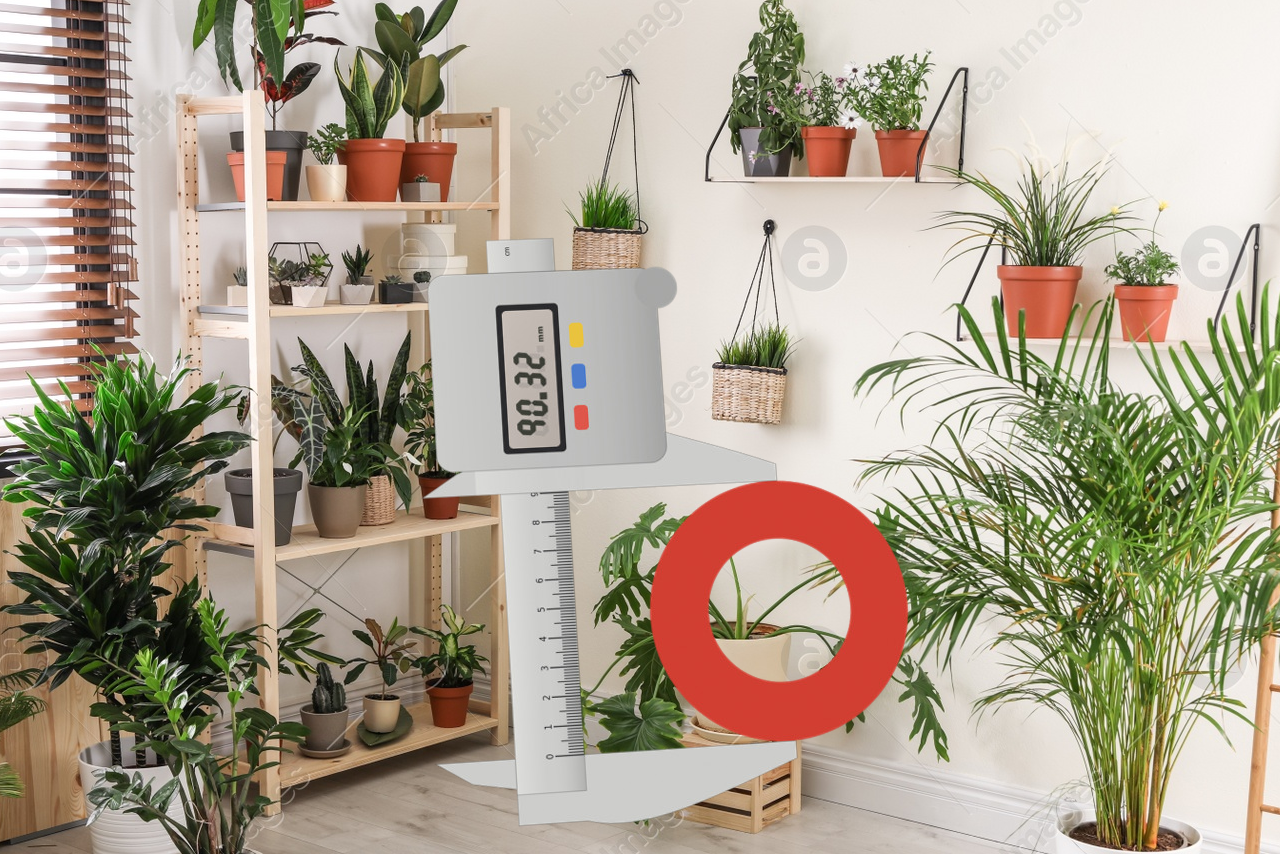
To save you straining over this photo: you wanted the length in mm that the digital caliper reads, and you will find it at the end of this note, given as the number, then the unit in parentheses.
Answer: 90.32 (mm)
